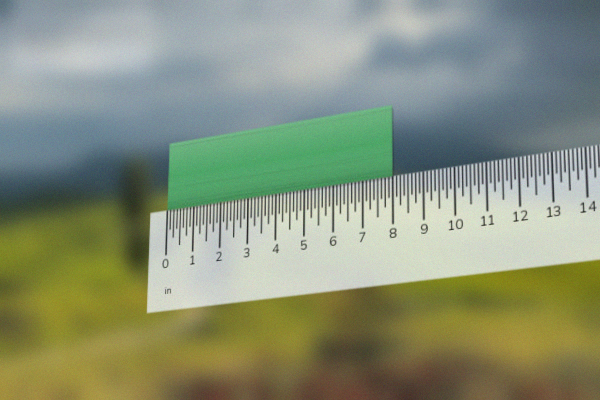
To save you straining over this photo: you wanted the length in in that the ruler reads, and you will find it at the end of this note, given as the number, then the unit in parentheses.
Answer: 8 (in)
